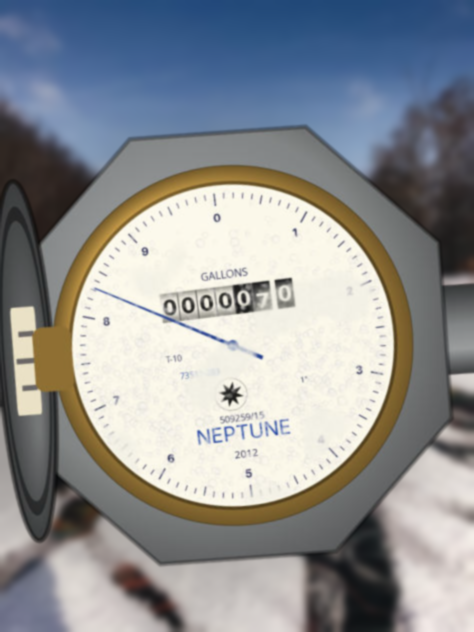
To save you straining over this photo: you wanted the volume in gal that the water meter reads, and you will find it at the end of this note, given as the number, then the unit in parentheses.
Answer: 68.3 (gal)
